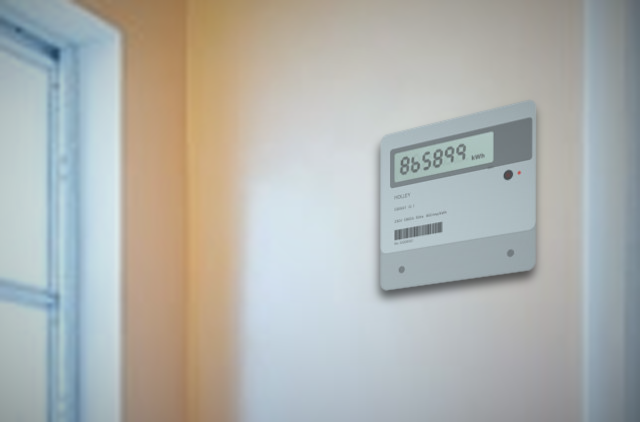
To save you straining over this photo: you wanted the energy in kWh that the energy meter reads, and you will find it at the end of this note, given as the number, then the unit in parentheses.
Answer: 865899 (kWh)
